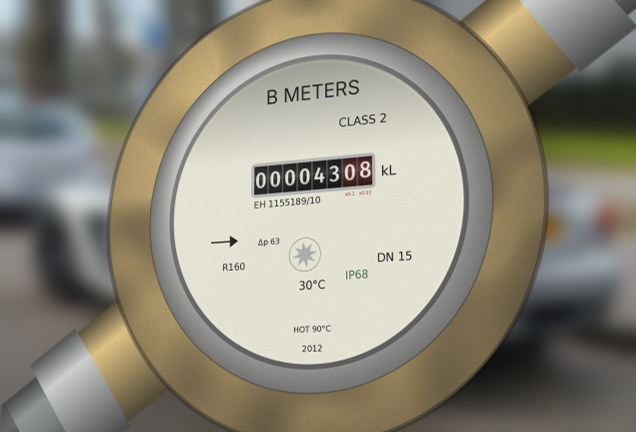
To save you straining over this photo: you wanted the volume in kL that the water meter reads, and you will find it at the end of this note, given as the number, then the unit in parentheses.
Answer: 43.08 (kL)
